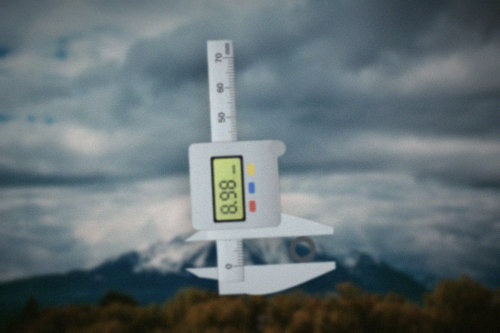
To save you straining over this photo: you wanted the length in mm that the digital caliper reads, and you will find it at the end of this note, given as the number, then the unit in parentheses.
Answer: 8.98 (mm)
